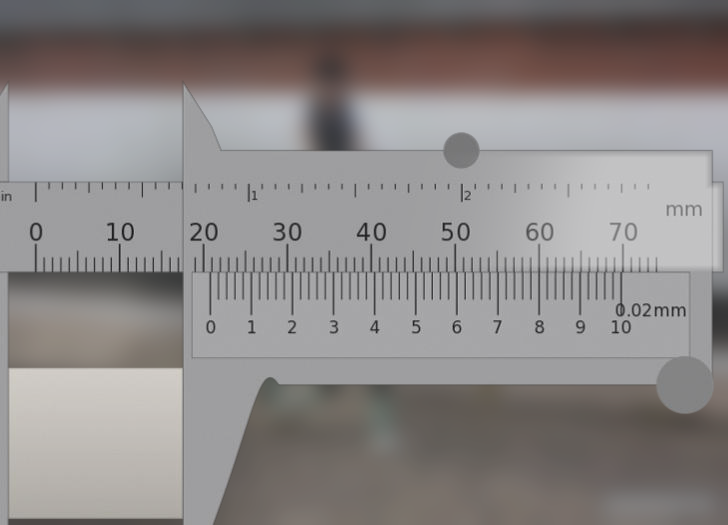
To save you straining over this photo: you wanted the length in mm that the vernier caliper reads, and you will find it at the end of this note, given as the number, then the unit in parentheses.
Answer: 20.8 (mm)
